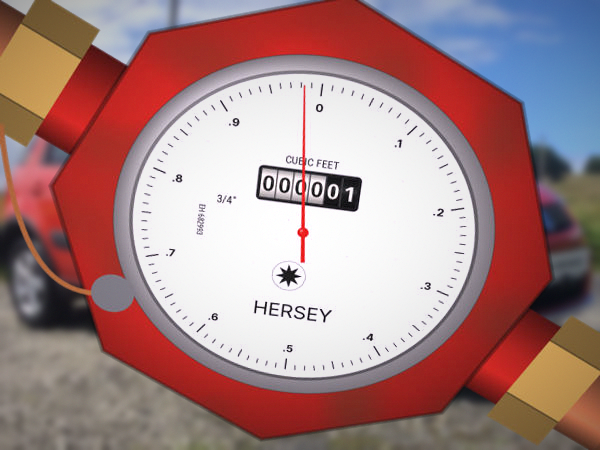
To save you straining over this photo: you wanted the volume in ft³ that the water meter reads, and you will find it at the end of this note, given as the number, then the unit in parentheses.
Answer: 0.98 (ft³)
